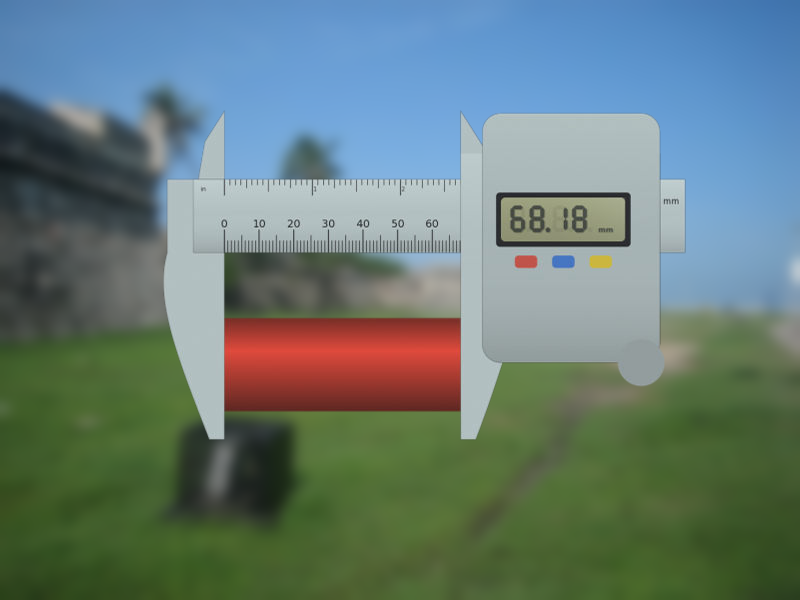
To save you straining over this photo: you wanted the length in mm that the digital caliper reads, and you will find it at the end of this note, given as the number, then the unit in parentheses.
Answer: 68.18 (mm)
